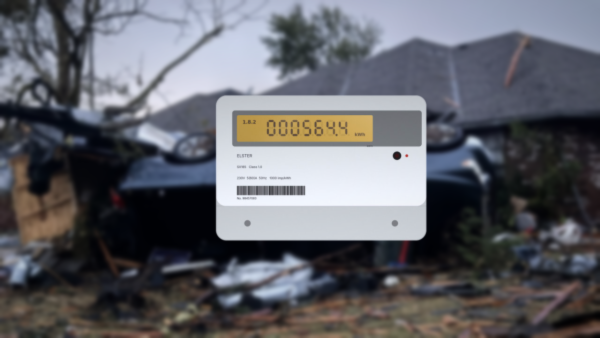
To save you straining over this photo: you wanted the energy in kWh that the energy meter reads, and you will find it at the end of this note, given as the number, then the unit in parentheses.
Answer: 564.4 (kWh)
